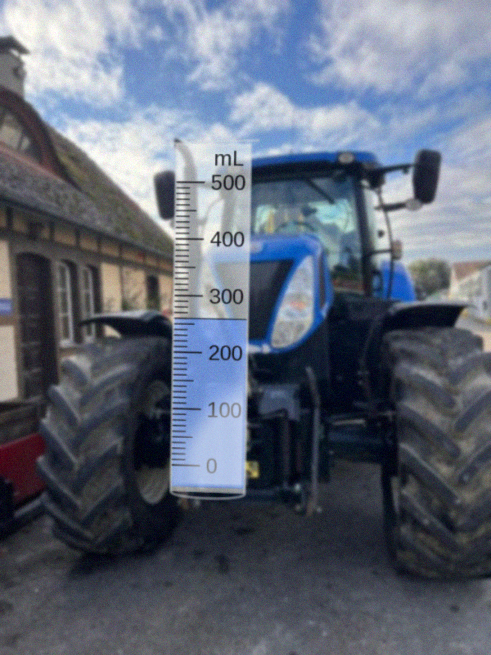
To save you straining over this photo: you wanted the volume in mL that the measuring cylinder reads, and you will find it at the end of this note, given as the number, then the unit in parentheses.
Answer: 260 (mL)
